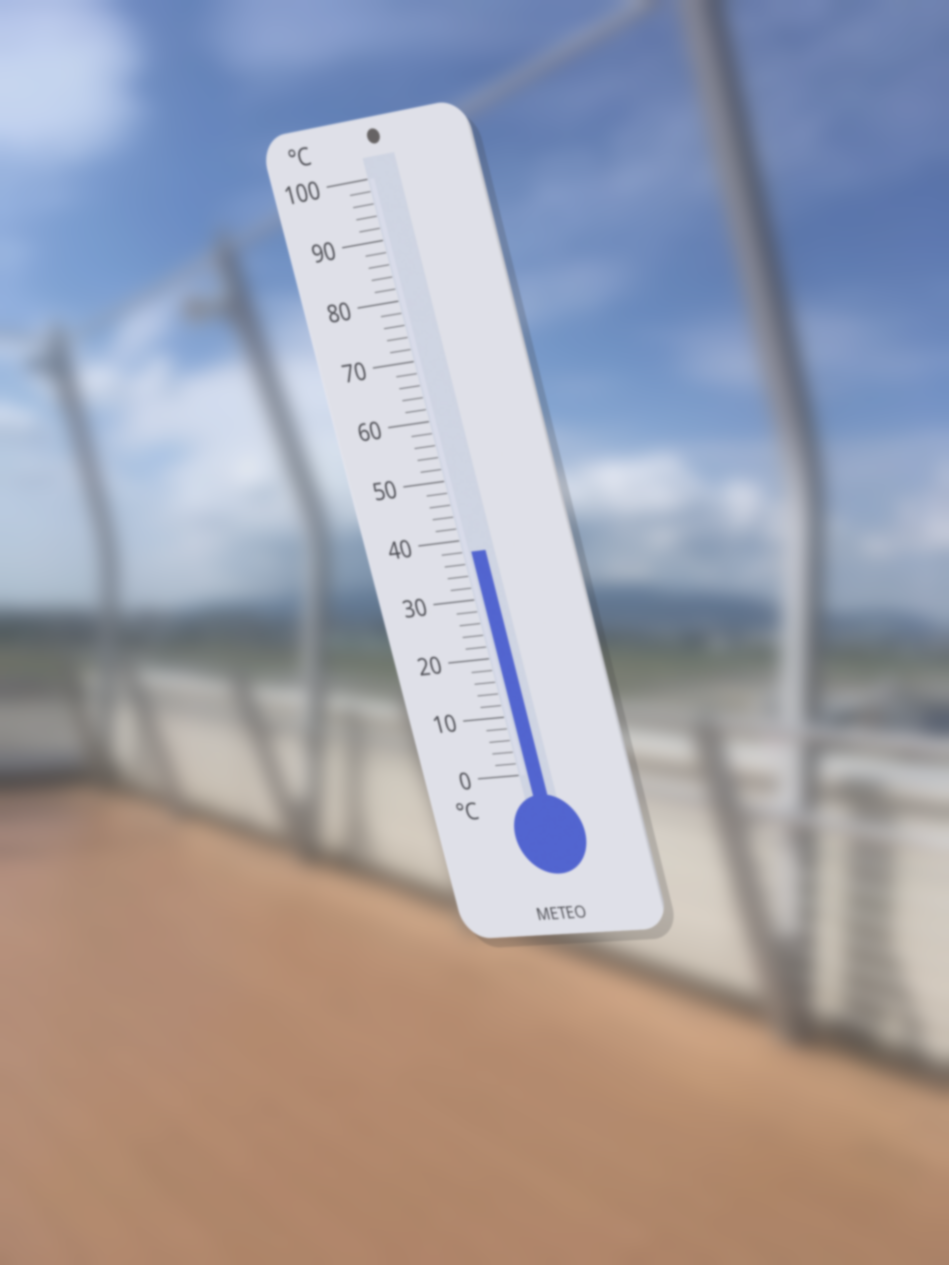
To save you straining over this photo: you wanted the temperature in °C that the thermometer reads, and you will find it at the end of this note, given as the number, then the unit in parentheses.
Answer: 38 (°C)
